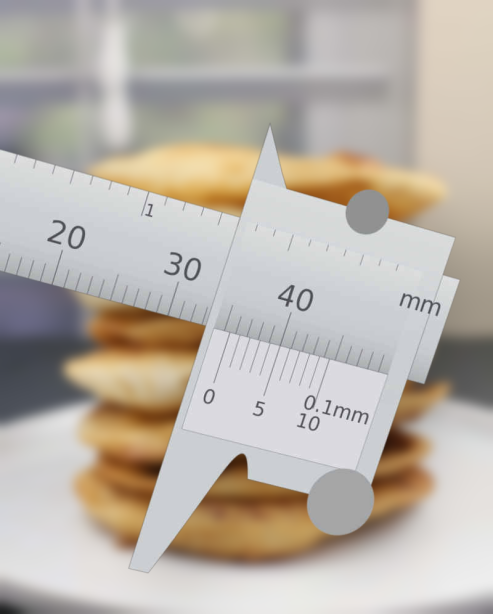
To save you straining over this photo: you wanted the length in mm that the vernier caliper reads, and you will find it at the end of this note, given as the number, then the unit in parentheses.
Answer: 35.5 (mm)
